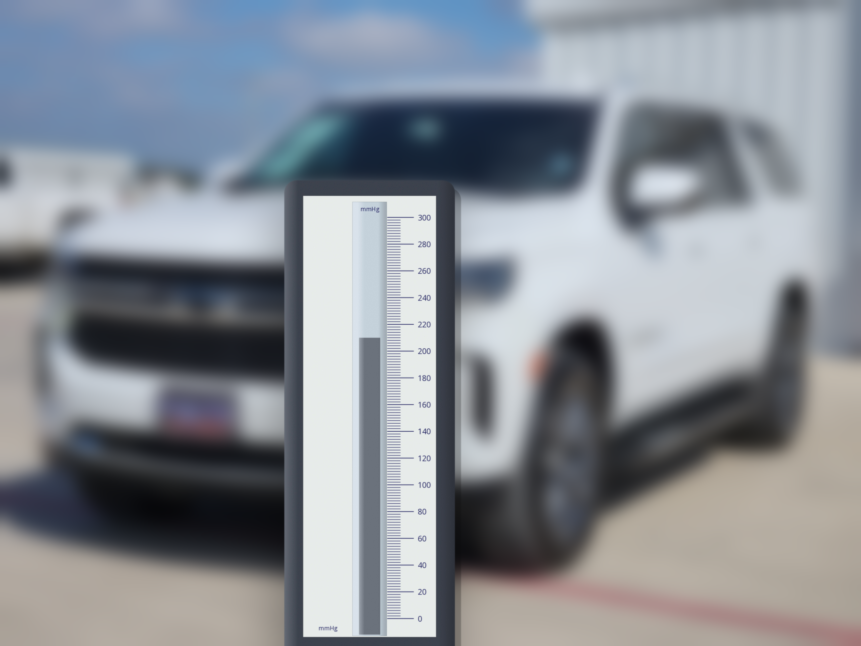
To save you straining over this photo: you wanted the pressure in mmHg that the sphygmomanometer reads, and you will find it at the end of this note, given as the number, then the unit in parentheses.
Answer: 210 (mmHg)
